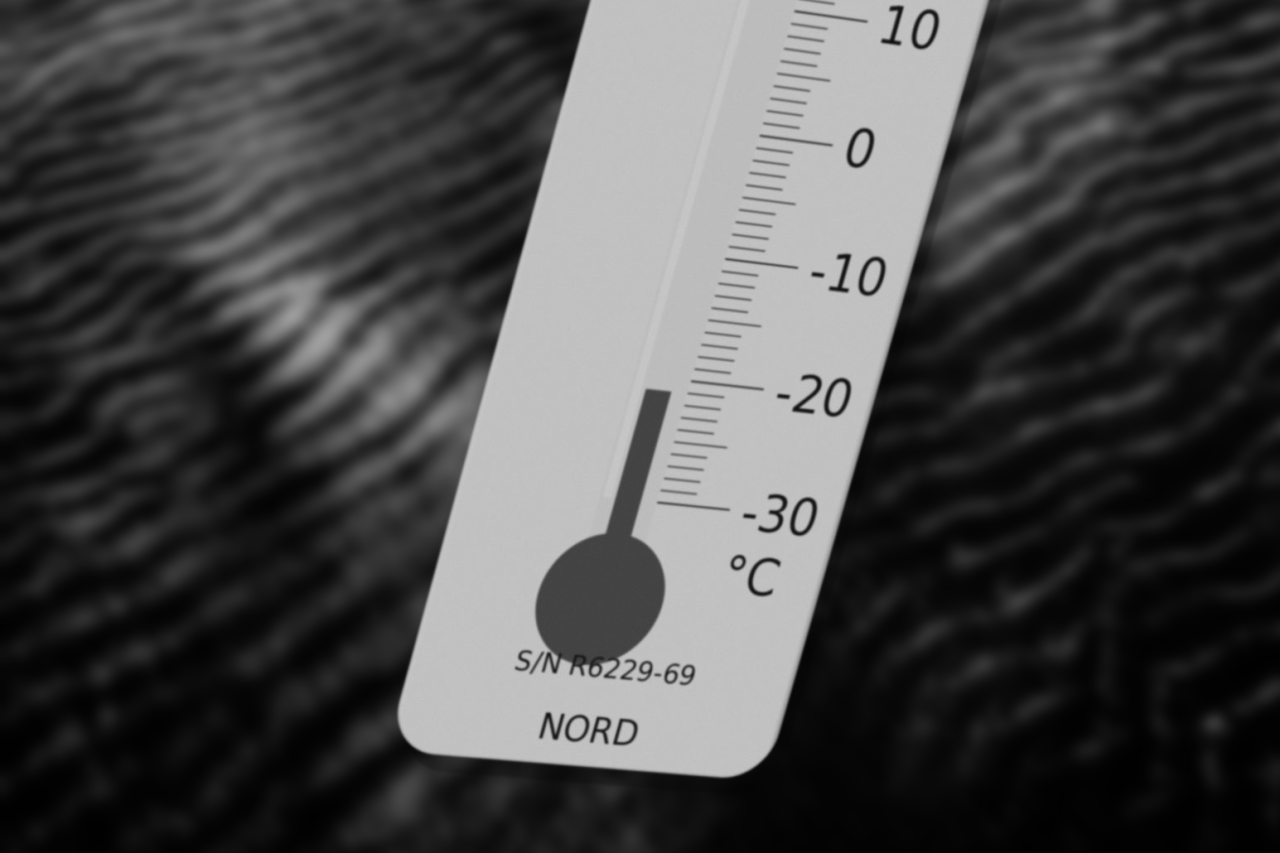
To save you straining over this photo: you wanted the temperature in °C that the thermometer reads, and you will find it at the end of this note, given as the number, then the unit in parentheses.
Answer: -21 (°C)
